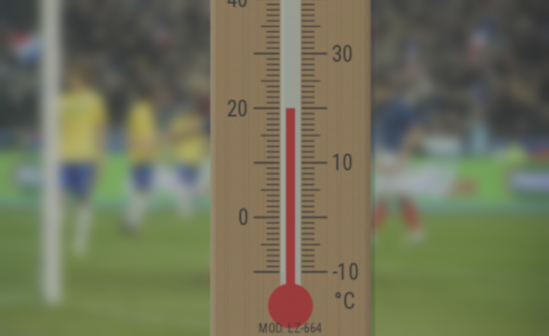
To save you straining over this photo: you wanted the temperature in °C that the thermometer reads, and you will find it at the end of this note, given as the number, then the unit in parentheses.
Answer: 20 (°C)
